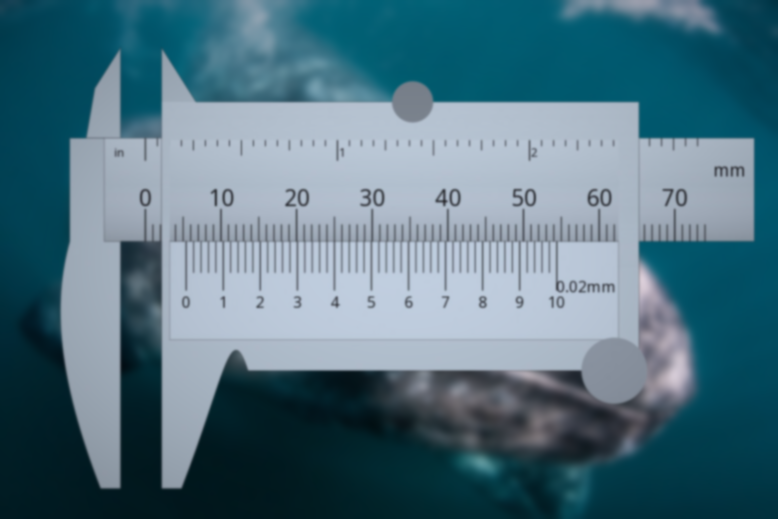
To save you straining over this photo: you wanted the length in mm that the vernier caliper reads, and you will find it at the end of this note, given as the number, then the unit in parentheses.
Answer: 5.4 (mm)
